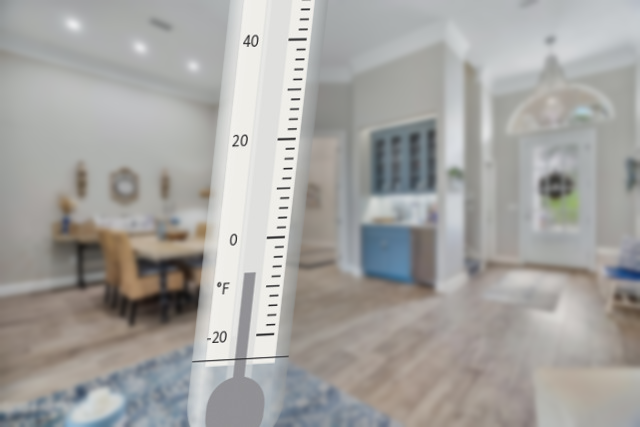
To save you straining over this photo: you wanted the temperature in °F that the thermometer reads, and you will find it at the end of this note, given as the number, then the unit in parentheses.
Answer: -7 (°F)
